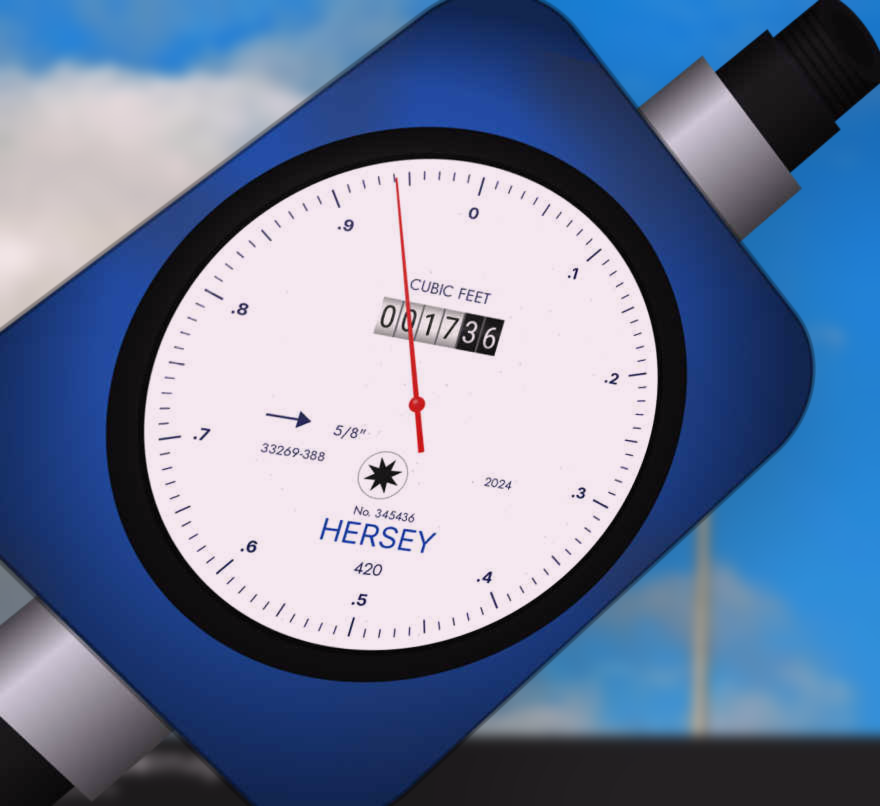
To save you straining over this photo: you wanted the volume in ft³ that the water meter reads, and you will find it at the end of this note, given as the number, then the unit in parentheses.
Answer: 1735.94 (ft³)
